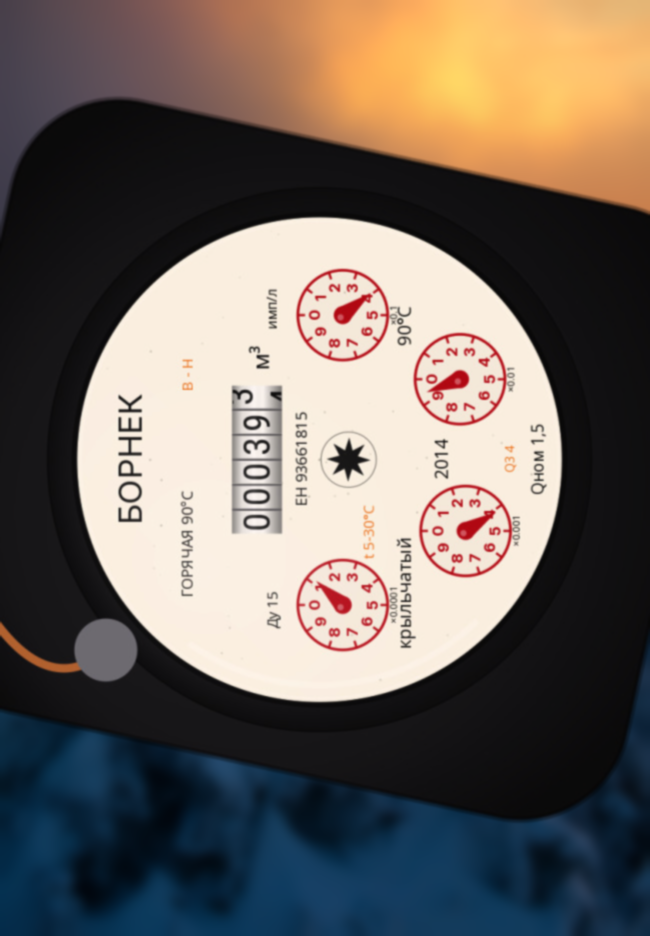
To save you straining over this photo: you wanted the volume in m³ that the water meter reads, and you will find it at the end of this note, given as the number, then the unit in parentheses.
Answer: 393.3941 (m³)
